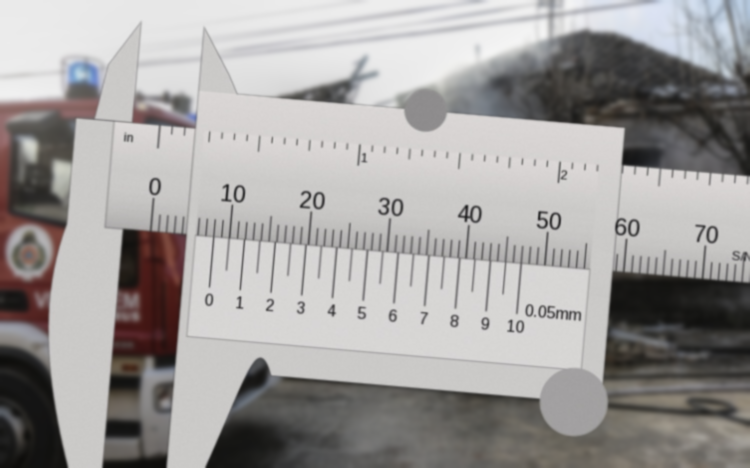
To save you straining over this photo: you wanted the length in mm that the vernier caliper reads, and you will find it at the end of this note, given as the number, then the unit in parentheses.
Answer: 8.0 (mm)
